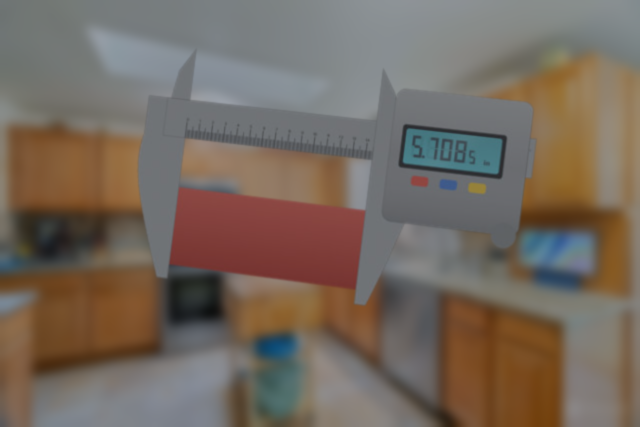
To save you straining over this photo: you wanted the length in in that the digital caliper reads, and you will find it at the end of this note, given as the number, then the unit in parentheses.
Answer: 5.7085 (in)
